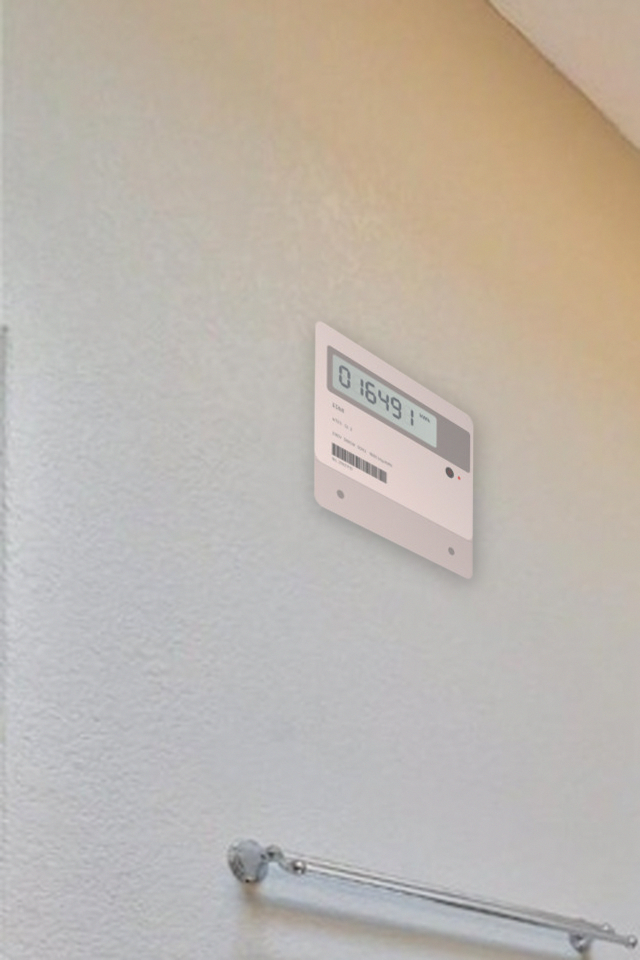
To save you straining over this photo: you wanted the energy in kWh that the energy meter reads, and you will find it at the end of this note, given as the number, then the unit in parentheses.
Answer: 16491 (kWh)
